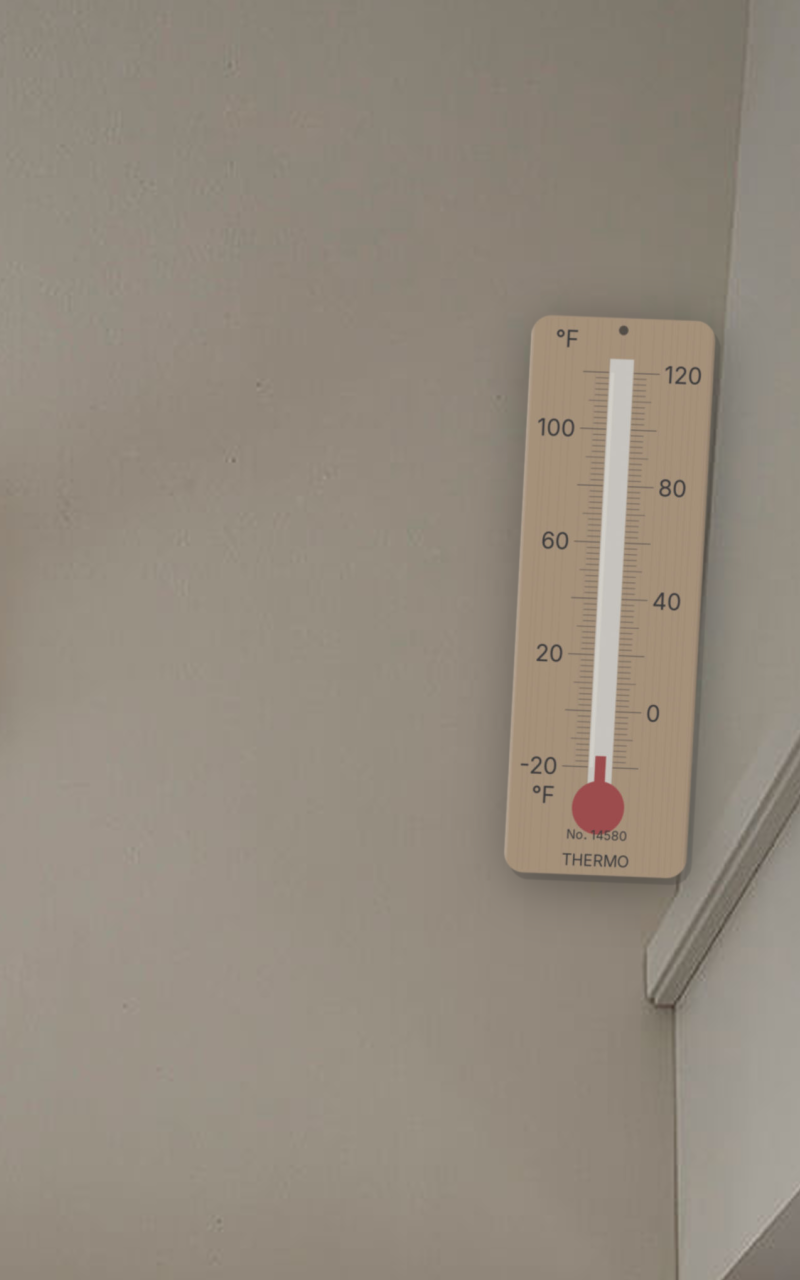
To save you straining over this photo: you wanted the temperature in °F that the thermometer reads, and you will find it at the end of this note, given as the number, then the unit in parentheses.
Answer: -16 (°F)
